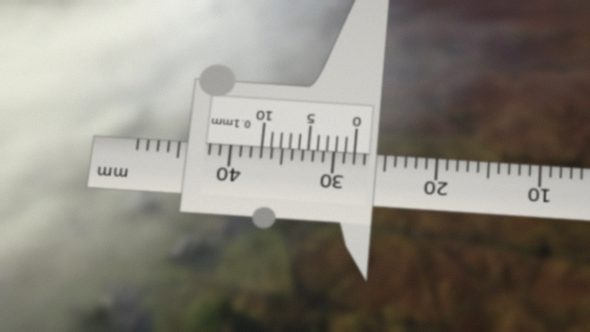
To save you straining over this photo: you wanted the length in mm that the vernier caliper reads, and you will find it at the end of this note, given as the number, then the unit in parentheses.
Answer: 28.0 (mm)
